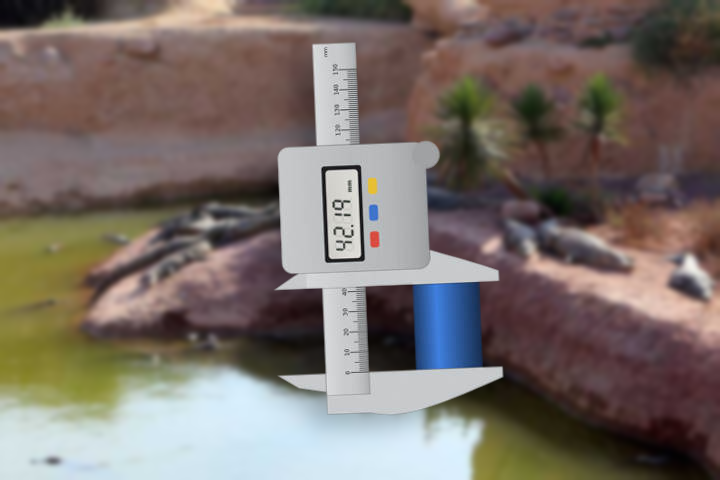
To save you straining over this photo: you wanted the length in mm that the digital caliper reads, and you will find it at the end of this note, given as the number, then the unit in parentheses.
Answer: 42.19 (mm)
